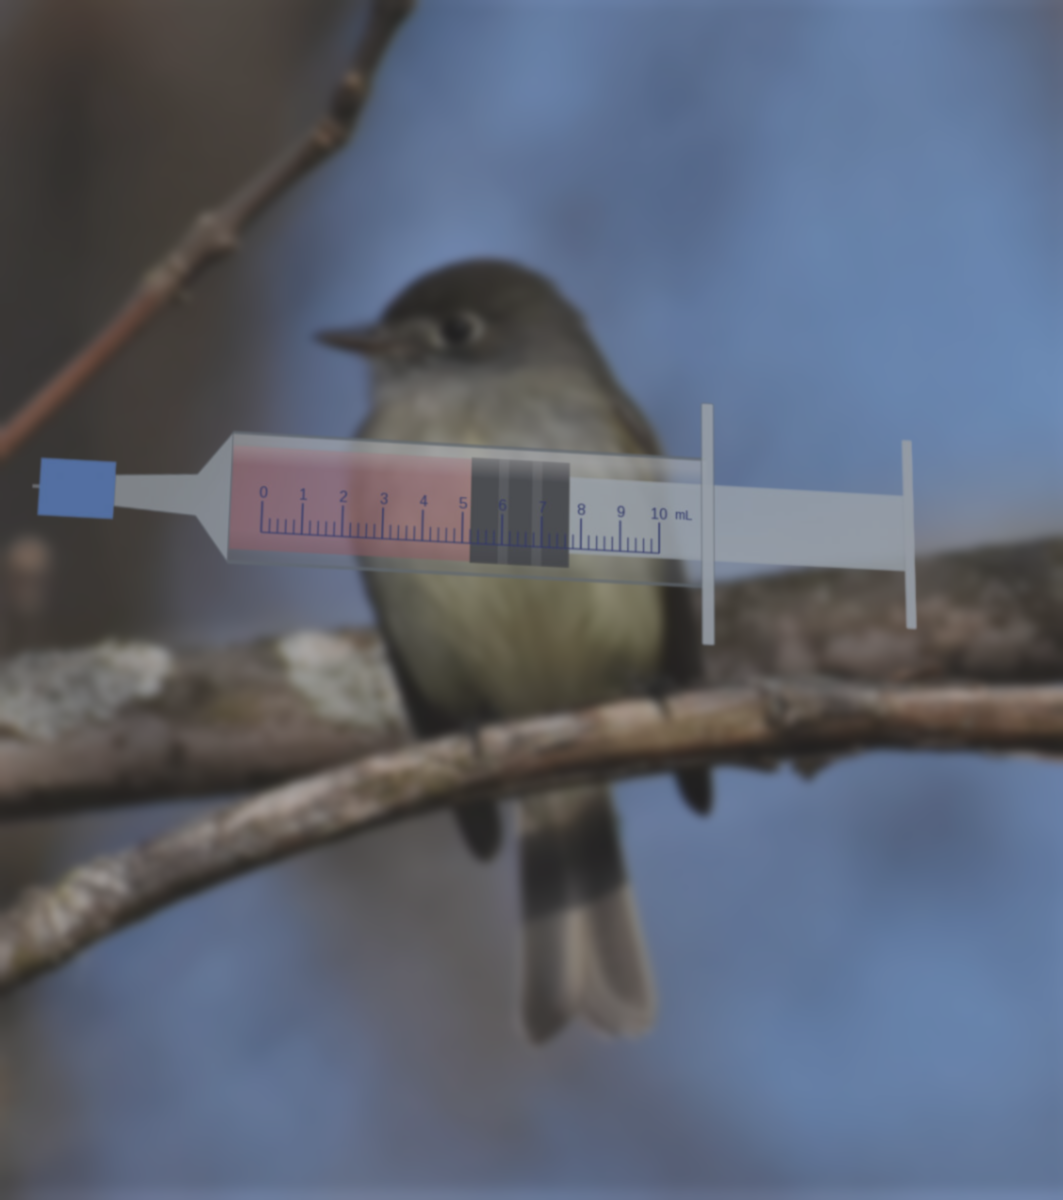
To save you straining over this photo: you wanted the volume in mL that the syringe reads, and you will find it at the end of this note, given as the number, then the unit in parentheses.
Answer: 5.2 (mL)
